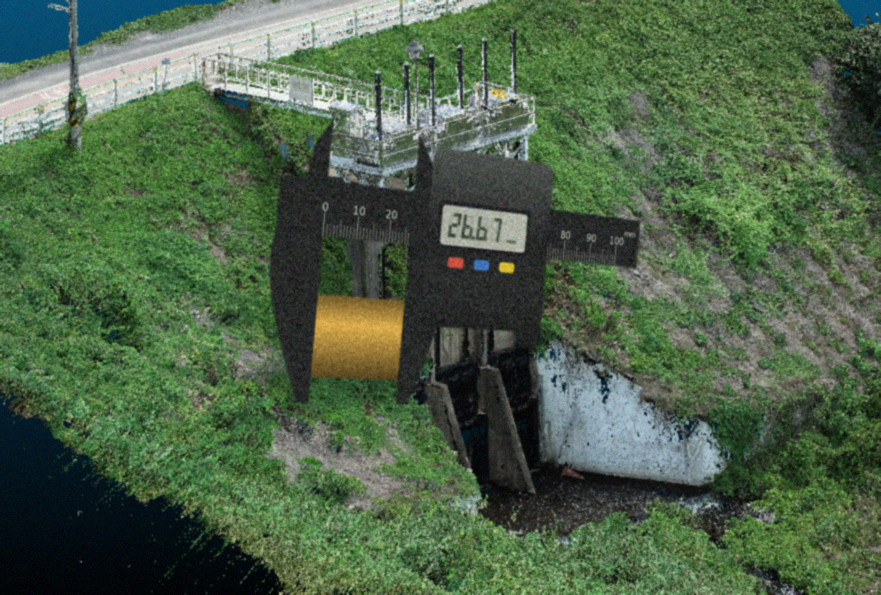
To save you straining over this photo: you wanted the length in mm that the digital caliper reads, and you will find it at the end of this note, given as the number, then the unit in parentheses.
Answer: 26.67 (mm)
